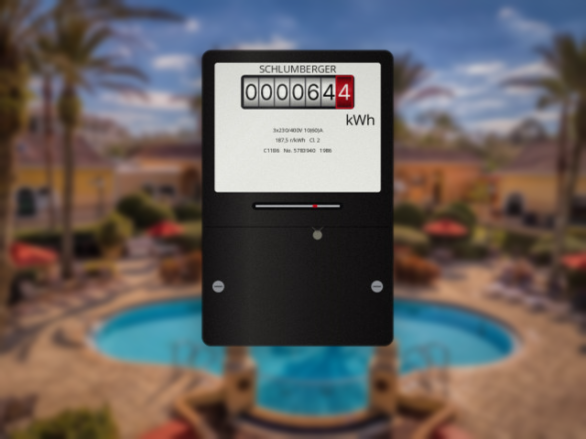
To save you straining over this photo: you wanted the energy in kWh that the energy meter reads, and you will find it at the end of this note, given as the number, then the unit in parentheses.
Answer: 64.4 (kWh)
